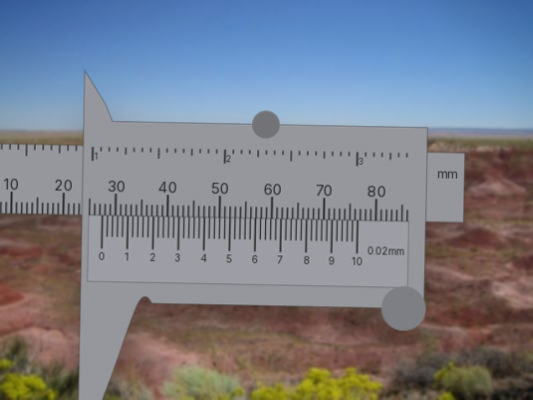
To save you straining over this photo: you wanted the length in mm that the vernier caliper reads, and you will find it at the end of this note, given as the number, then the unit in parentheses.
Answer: 27.5 (mm)
